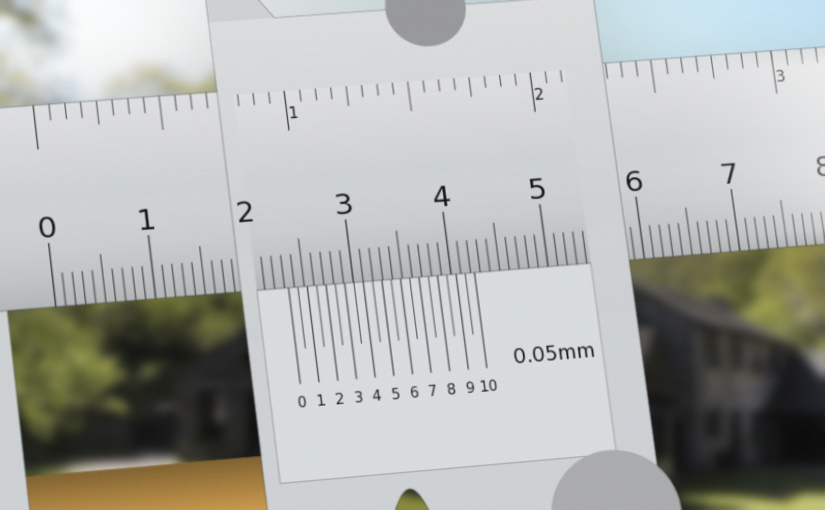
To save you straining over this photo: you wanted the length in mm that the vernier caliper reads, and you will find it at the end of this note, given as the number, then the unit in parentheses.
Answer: 23.4 (mm)
